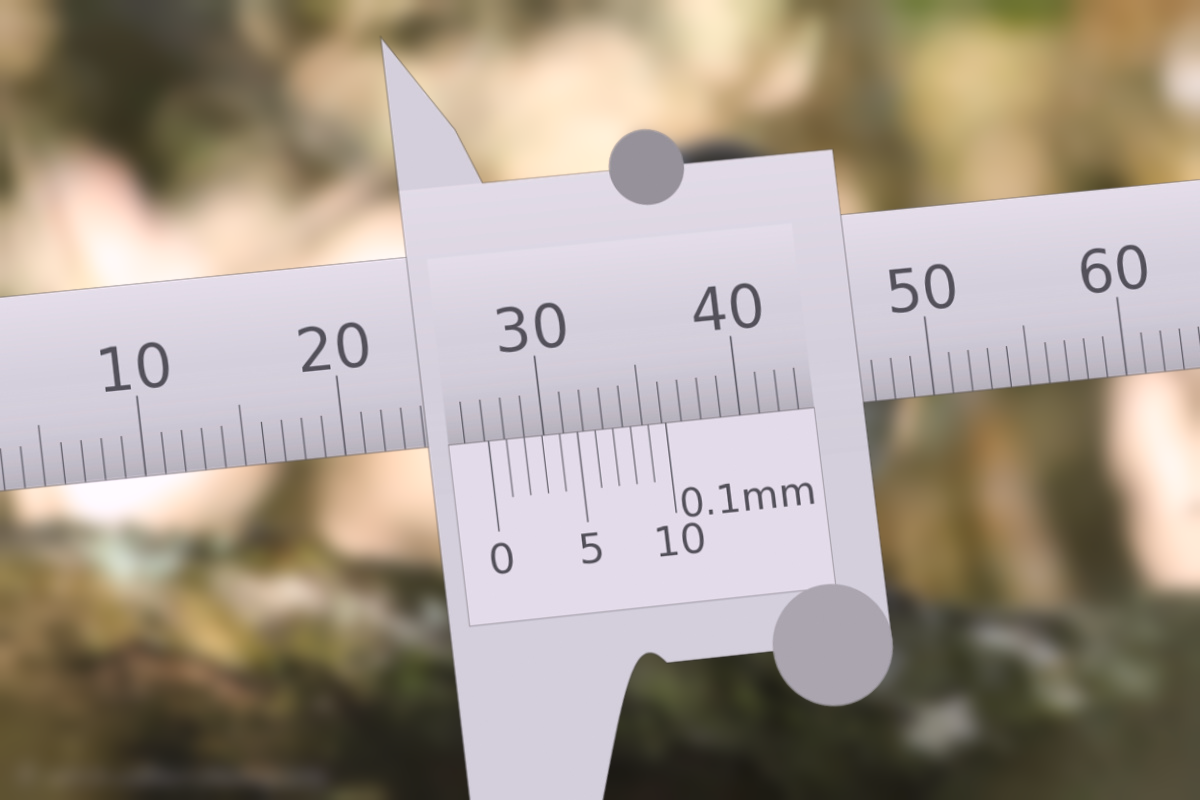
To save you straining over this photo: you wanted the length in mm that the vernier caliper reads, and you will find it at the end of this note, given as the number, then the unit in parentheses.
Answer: 27.2 (mm)
